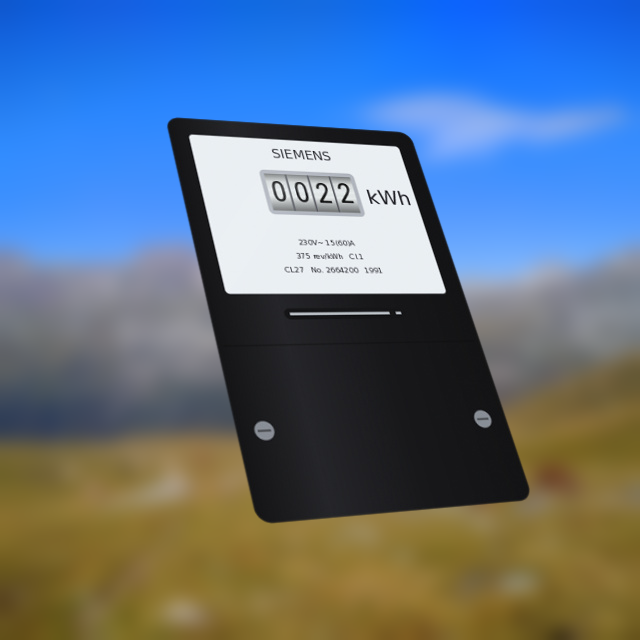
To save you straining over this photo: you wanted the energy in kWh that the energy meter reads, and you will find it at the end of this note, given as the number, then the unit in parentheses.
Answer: 22 (kWh)
